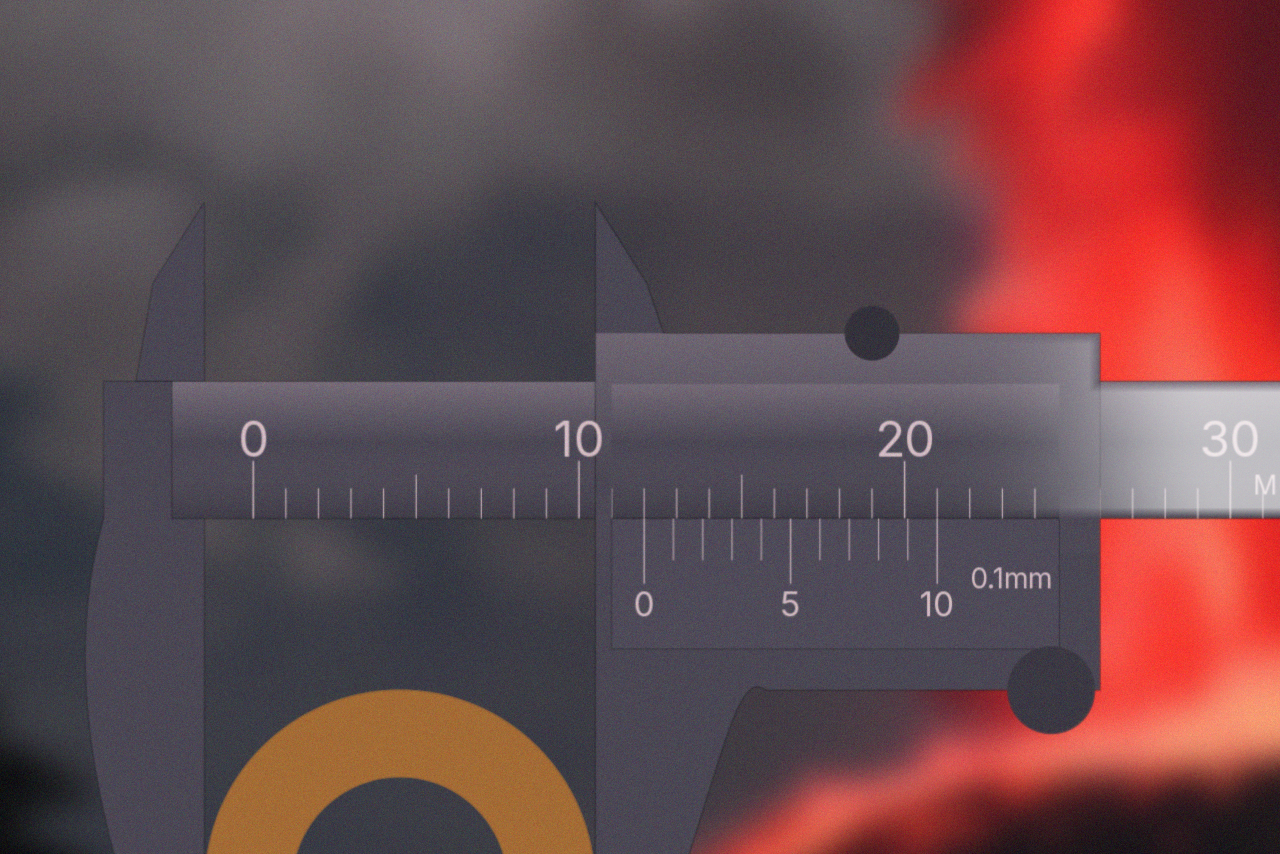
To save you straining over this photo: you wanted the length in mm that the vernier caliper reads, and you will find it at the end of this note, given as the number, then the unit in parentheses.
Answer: 12.0 (mm)
